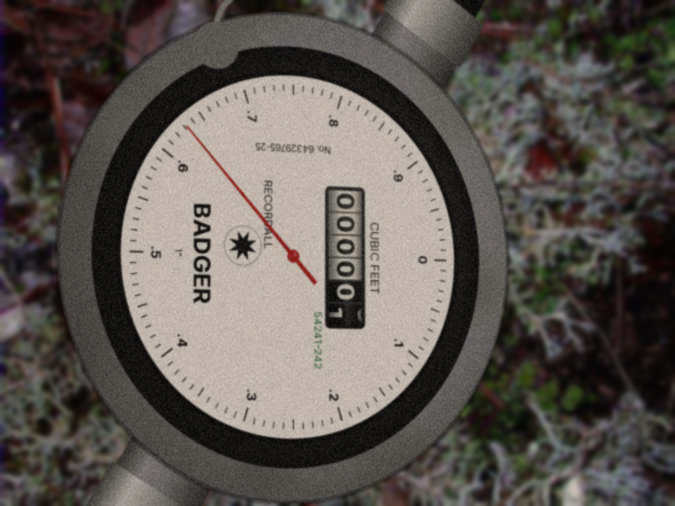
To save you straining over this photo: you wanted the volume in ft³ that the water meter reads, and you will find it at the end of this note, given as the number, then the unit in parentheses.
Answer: 0.63 (ft³)
